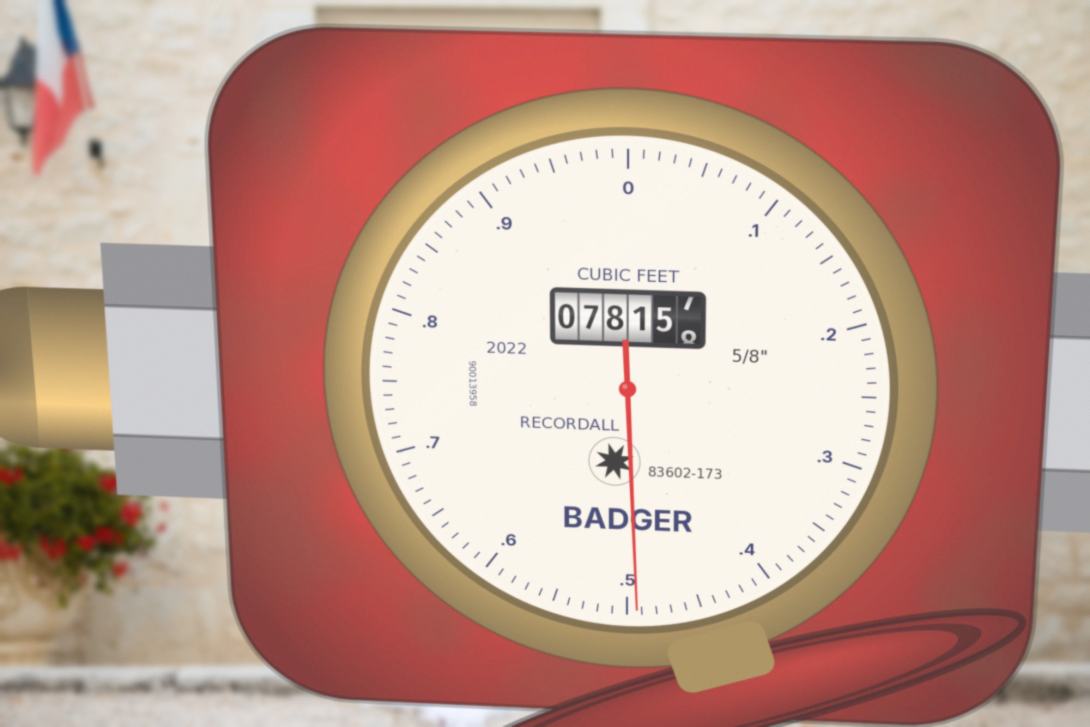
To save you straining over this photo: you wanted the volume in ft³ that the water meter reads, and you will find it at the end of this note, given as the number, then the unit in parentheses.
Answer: 78157.49 (ft³)
